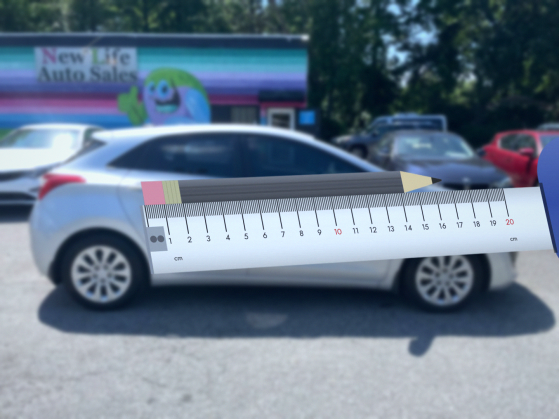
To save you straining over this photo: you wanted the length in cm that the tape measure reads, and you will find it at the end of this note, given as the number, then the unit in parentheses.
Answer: 16.5 (cm)
